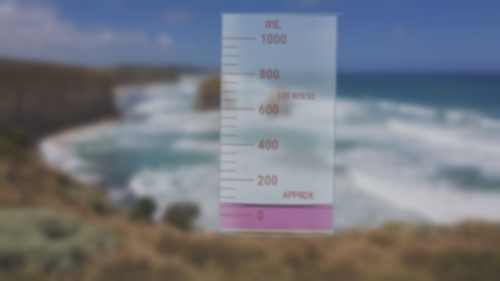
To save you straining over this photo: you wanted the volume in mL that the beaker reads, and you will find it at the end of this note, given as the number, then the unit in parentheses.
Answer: 50 (mL)
